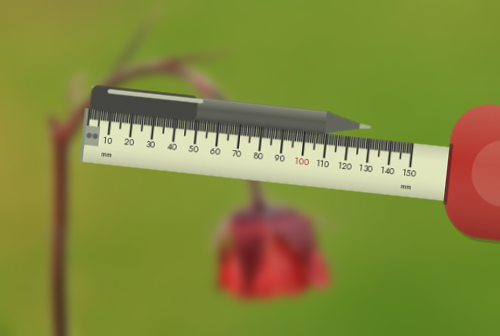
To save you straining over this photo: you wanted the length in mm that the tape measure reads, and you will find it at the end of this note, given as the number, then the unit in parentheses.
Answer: 130 (mm)
